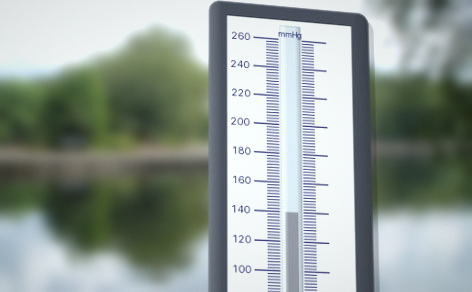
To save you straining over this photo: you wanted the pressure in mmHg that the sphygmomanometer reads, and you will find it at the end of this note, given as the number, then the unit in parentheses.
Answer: 140 (mmHg)
